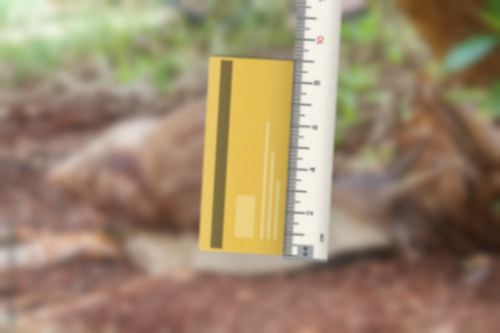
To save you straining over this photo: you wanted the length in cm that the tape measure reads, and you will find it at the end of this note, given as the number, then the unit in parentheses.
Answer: 9 (cm)
